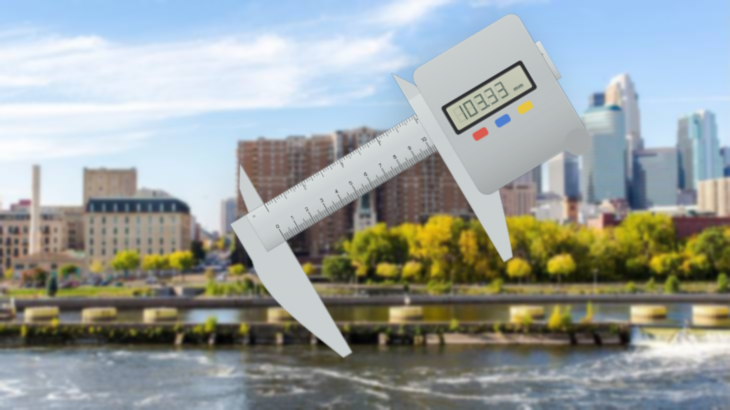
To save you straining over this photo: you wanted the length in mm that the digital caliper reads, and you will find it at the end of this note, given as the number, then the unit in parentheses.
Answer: 103.33 (mm)
